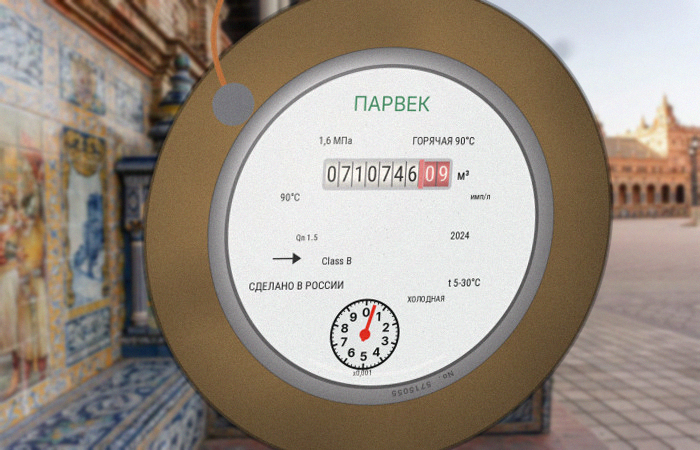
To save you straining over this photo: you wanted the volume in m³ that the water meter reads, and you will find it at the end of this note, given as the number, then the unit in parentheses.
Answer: 710746.090 (m³)
